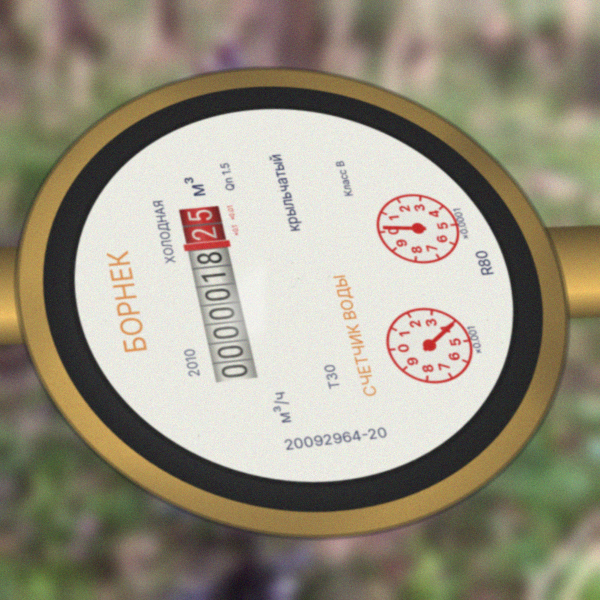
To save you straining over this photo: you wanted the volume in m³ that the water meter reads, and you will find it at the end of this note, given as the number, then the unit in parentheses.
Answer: 18.2540 (m³)
